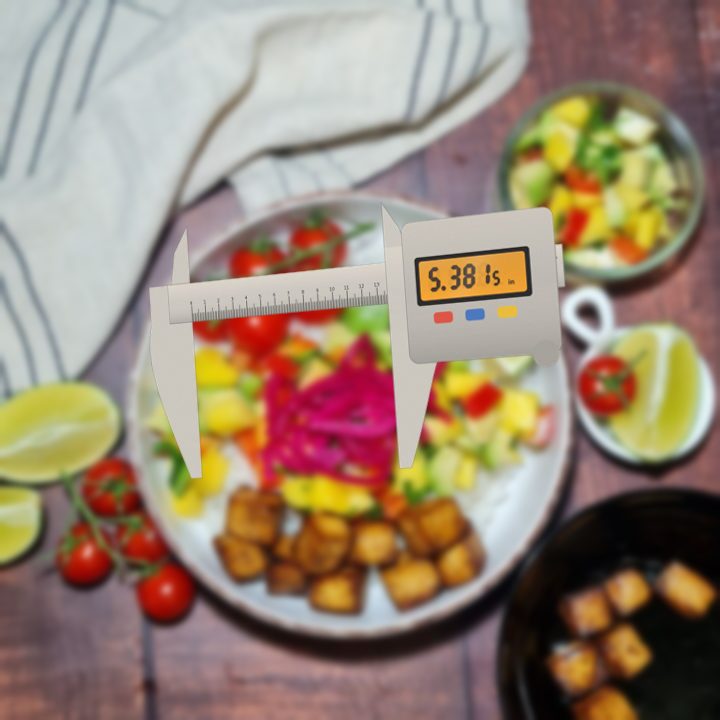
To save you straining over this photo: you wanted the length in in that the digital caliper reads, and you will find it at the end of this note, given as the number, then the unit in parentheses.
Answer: 5.3815 (in)
